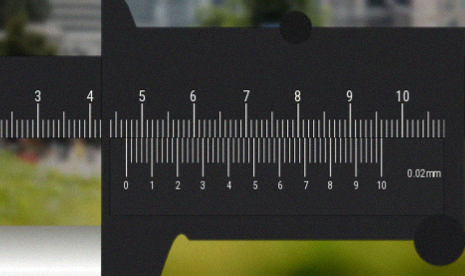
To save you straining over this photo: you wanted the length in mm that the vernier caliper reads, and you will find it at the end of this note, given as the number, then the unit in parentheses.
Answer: 47.0 (mm)
